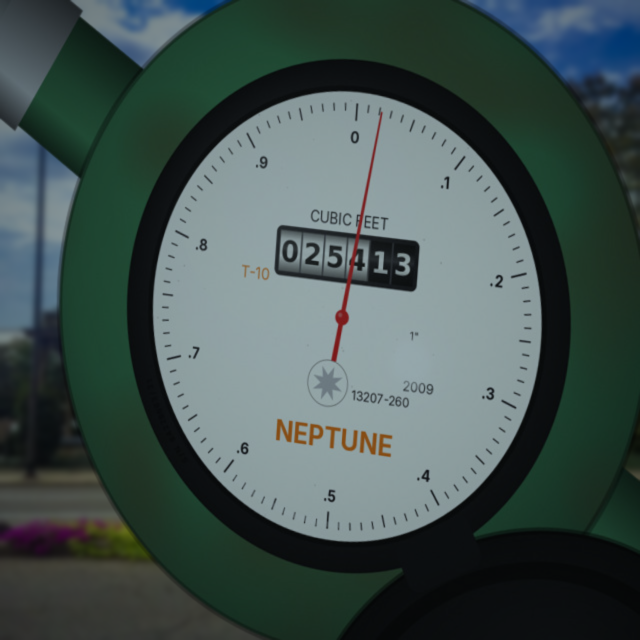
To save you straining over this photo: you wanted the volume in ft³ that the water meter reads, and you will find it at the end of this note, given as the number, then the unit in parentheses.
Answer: 25413.02 (ft³)
